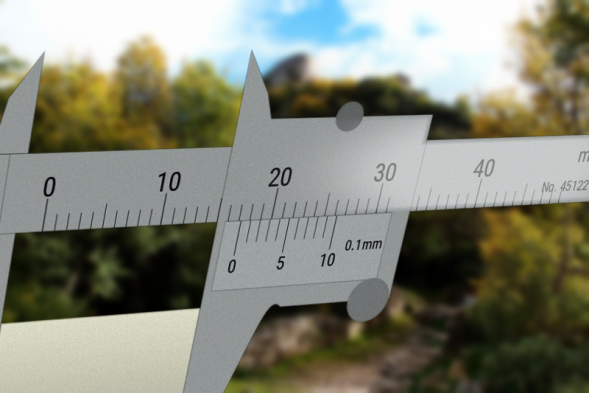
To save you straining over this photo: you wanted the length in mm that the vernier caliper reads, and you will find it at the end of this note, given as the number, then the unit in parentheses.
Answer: 17.2 (mm)
